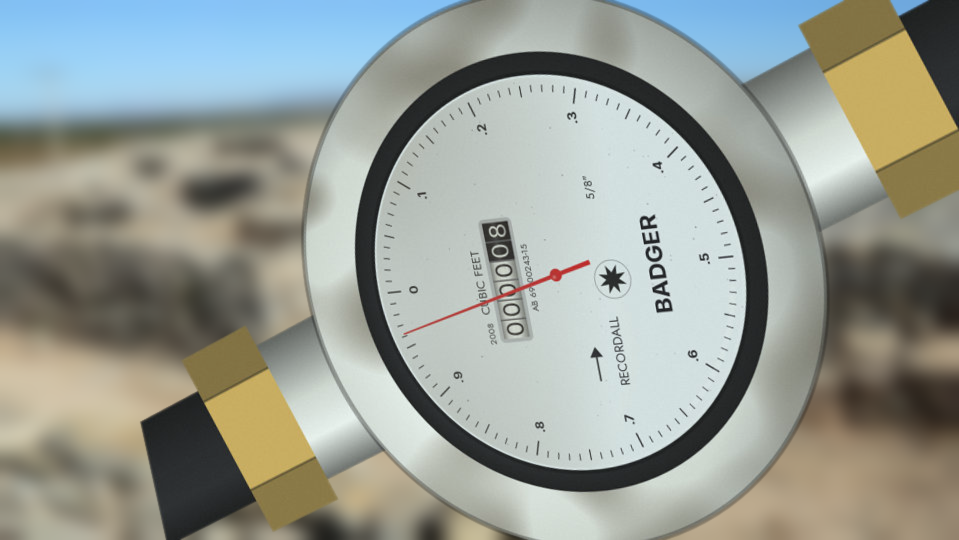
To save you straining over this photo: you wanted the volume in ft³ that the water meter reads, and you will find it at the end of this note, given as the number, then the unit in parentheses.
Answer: 7.96 (ft³)
